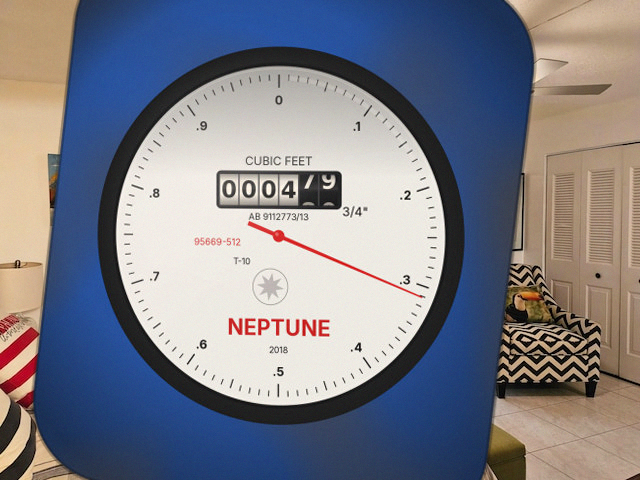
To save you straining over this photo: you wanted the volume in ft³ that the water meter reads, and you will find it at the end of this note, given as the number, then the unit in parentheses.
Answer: 479.31 (ft³)
